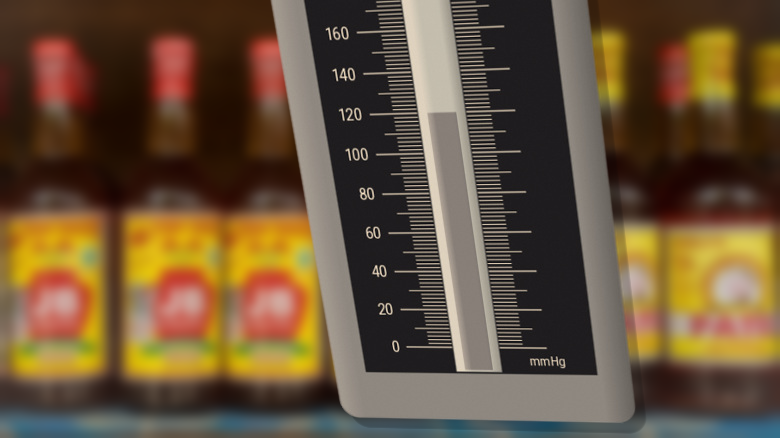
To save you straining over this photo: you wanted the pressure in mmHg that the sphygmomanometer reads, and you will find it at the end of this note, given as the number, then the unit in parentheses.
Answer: 120 (mmHg)
